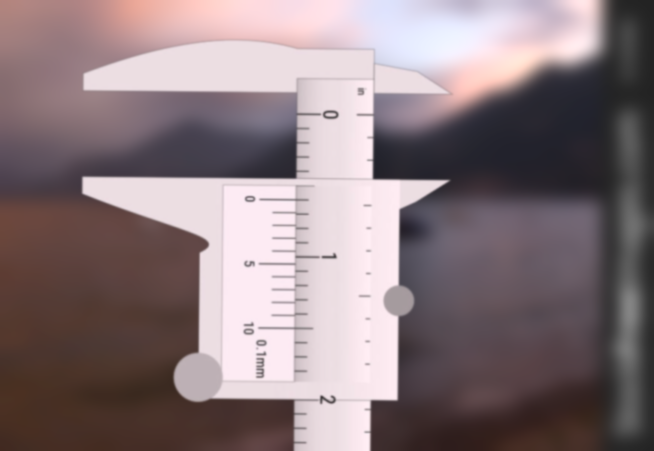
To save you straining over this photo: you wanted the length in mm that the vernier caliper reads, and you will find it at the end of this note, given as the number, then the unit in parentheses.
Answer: 6.0 (mm)
